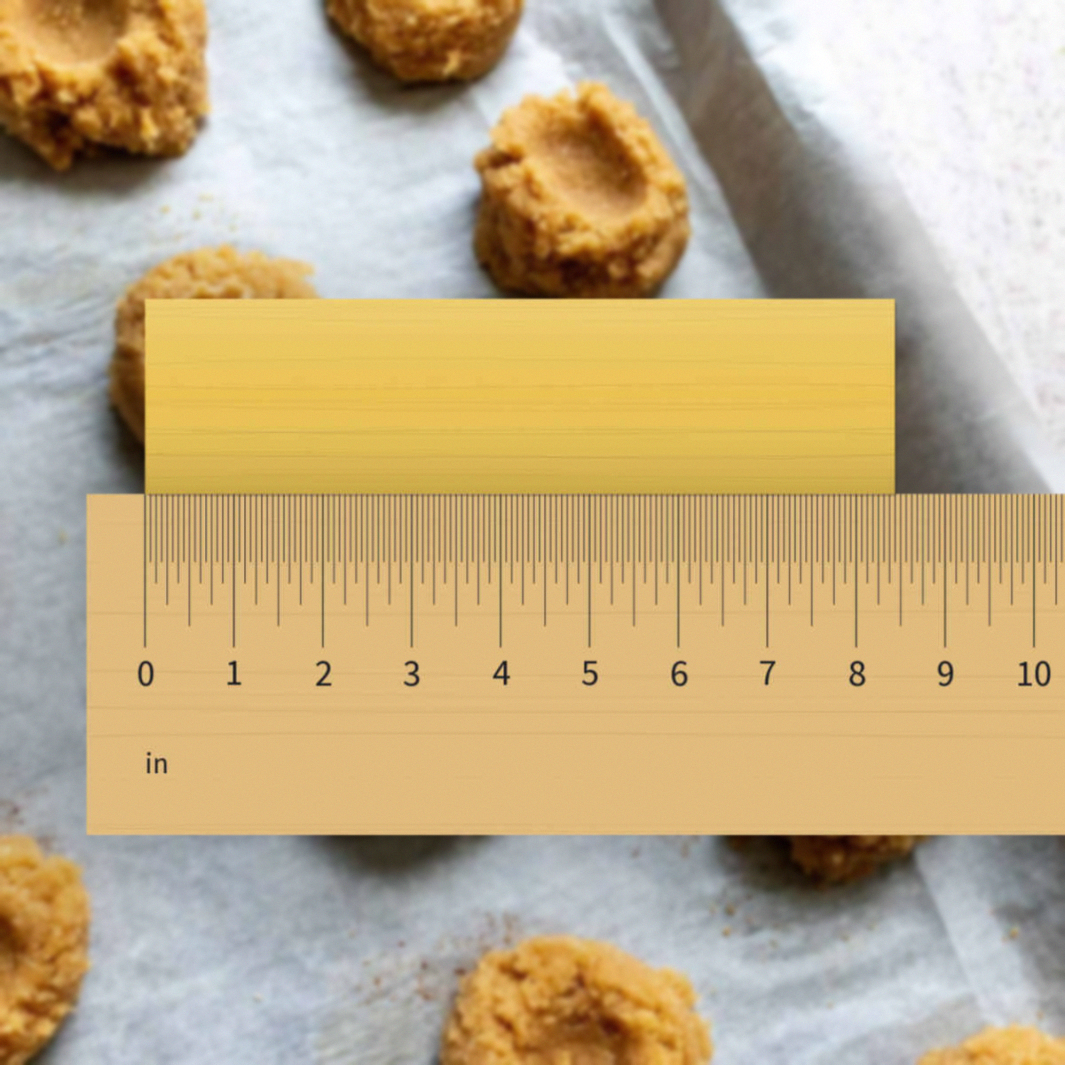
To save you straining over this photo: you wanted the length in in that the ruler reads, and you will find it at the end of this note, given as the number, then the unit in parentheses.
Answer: 8.4375 (in)
